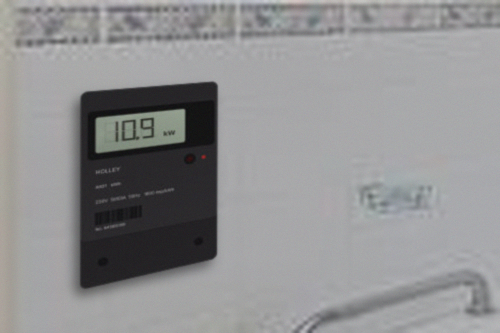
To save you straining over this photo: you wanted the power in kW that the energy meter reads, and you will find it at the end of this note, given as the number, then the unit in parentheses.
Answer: 10.9 (kW)
